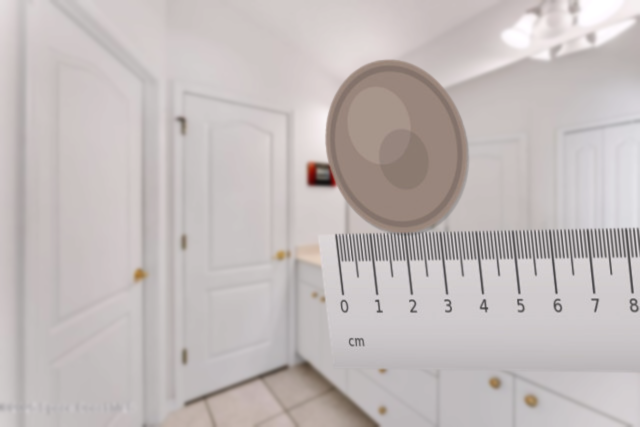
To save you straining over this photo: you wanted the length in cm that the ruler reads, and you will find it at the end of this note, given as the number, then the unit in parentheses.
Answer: 4 (cm)
